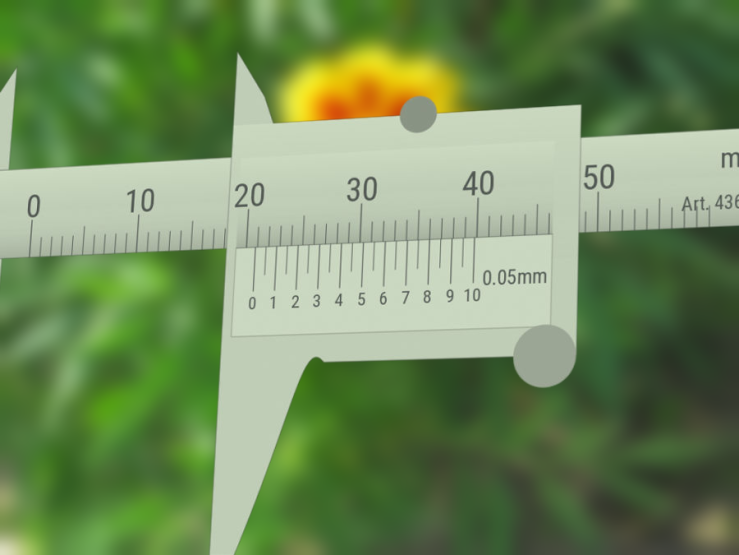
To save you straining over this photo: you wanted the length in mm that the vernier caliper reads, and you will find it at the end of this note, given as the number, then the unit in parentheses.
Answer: 20.8 (mm)
